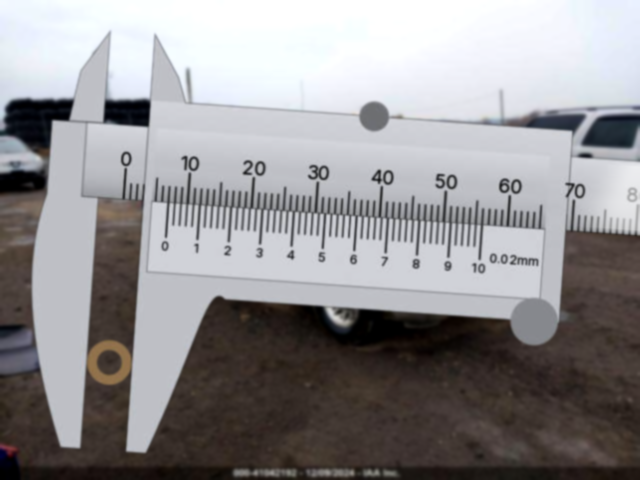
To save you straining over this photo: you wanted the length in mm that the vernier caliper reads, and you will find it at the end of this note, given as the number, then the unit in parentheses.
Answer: 7.0 (mm)
